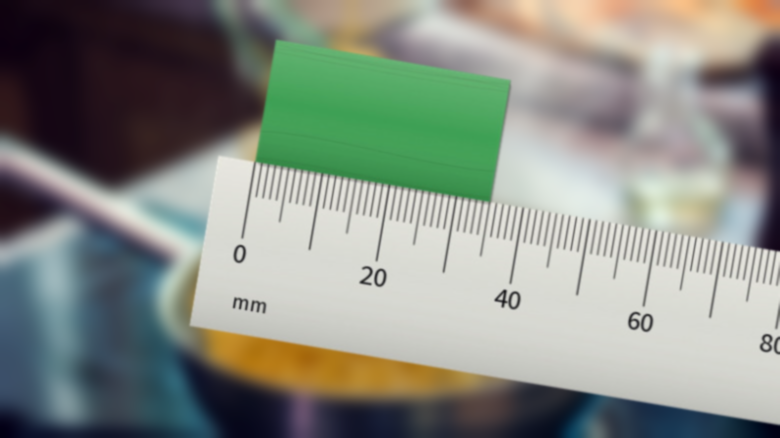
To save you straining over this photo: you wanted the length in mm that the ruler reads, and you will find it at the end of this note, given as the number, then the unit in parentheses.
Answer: 35 (mm)
